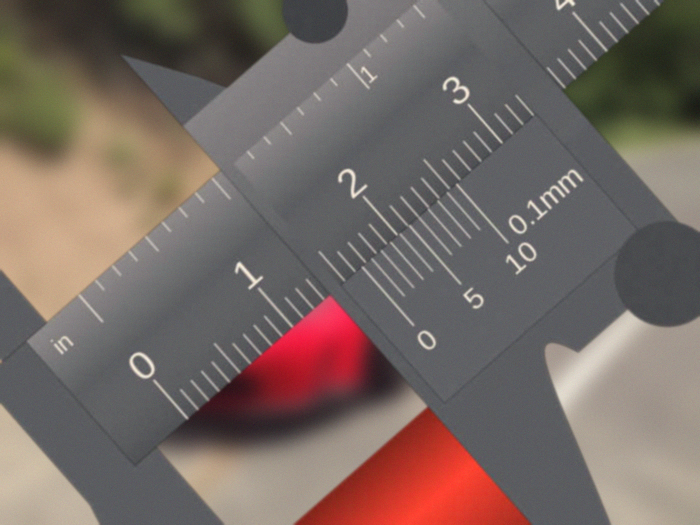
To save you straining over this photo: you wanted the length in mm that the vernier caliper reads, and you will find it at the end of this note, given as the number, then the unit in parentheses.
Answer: 16.6 (mm)
